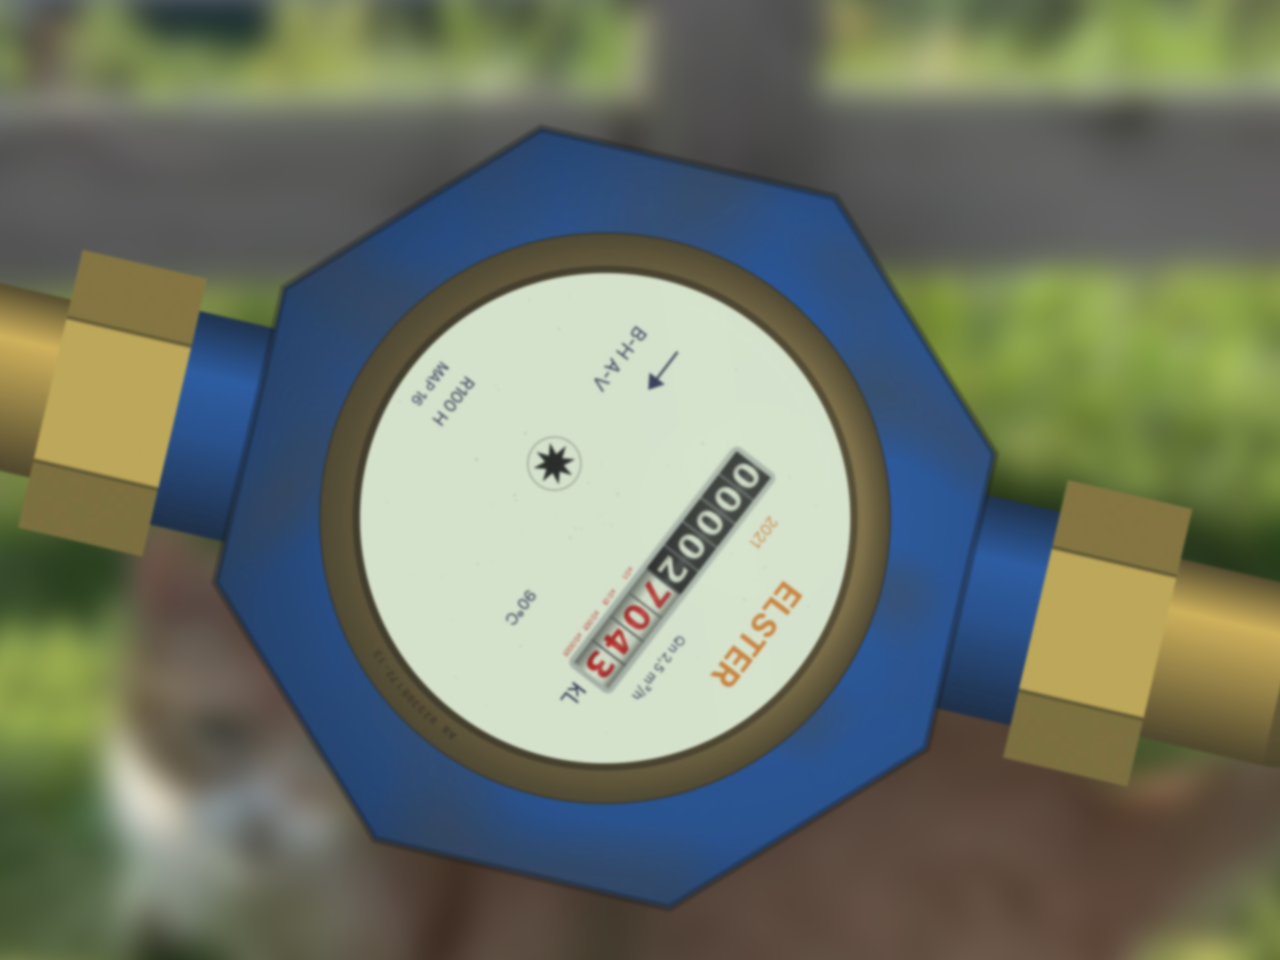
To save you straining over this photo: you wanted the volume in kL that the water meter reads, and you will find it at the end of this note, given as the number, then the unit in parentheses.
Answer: 2.7043 (kL)
